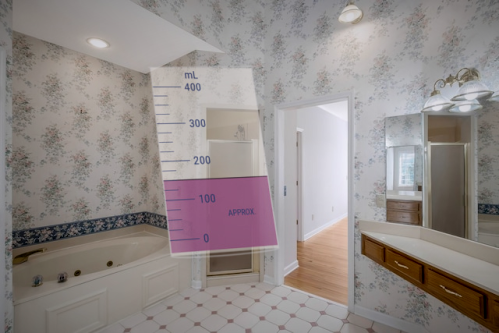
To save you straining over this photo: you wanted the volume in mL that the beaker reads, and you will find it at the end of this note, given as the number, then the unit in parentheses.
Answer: 150 (mL)
